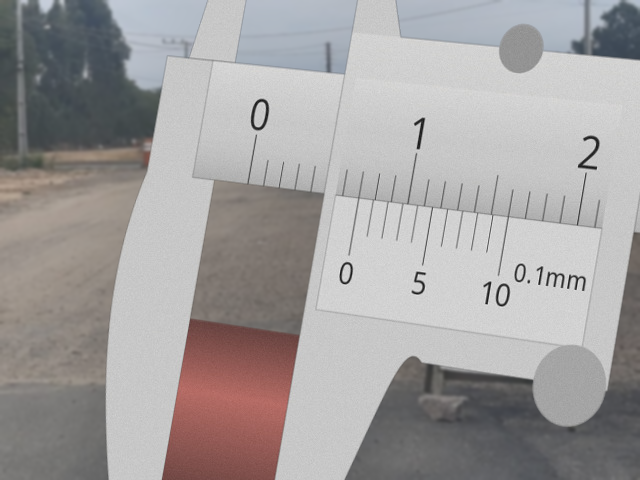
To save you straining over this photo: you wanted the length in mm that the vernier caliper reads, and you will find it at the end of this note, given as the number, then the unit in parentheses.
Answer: 7.0 (mm)
